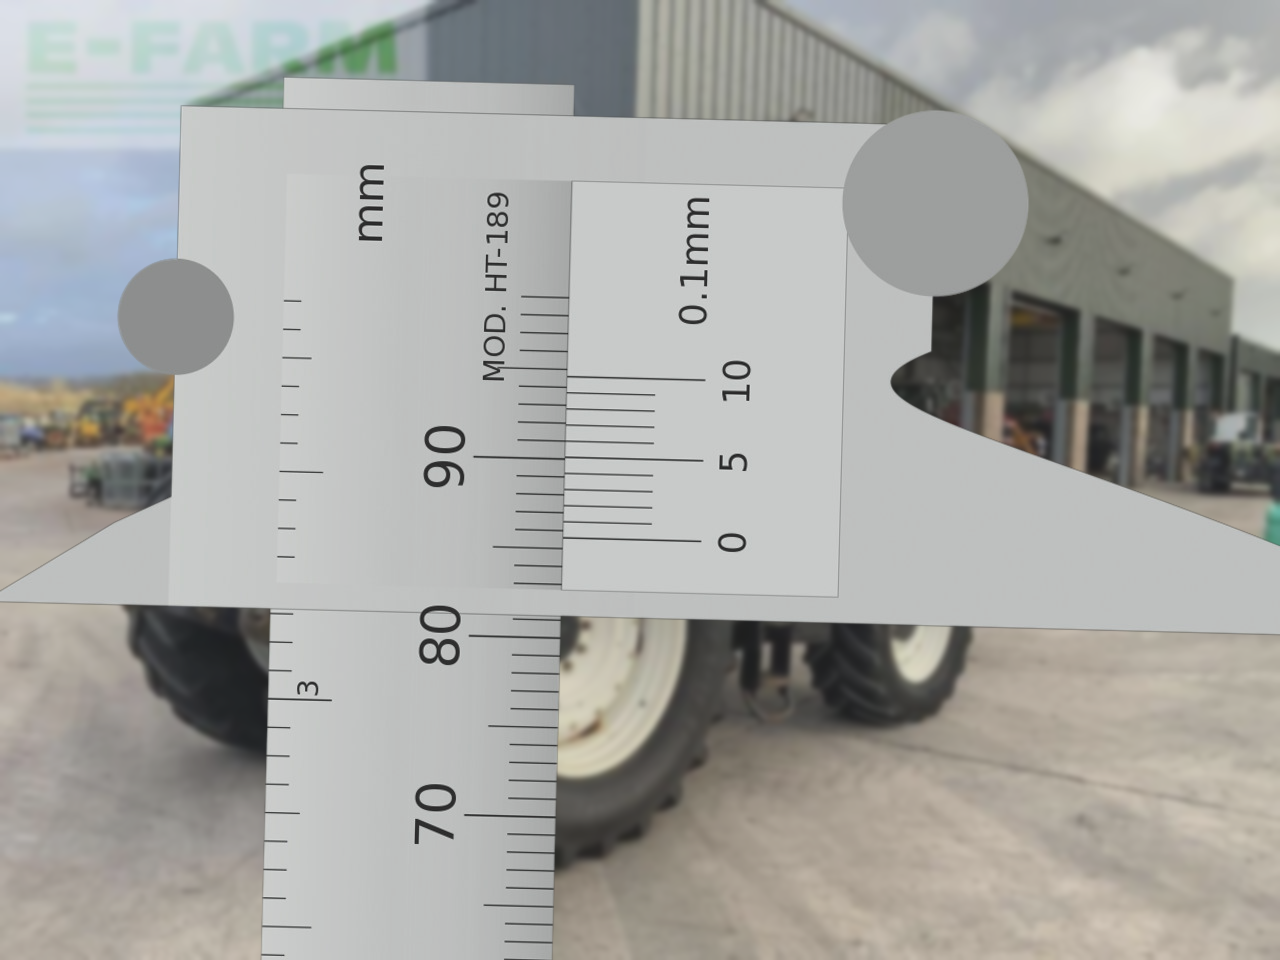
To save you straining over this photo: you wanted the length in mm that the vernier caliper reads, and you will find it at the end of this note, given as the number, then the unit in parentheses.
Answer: 85.6 (mm)
